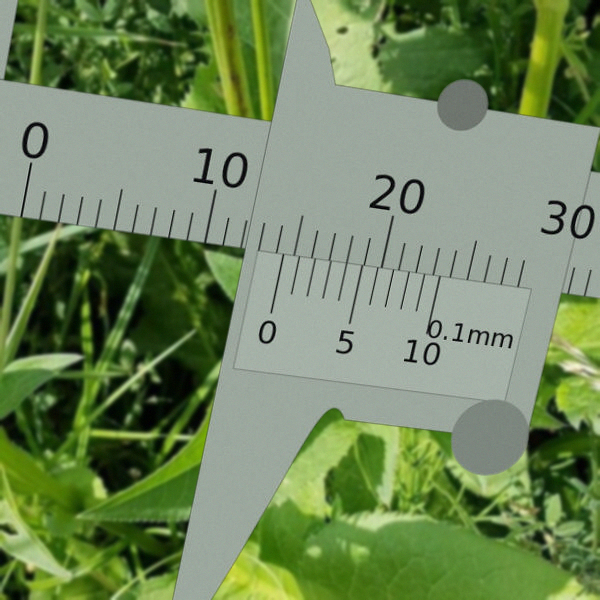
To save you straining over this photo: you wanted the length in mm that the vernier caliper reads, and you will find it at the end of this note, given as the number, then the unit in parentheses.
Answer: 14.4 (mm)
